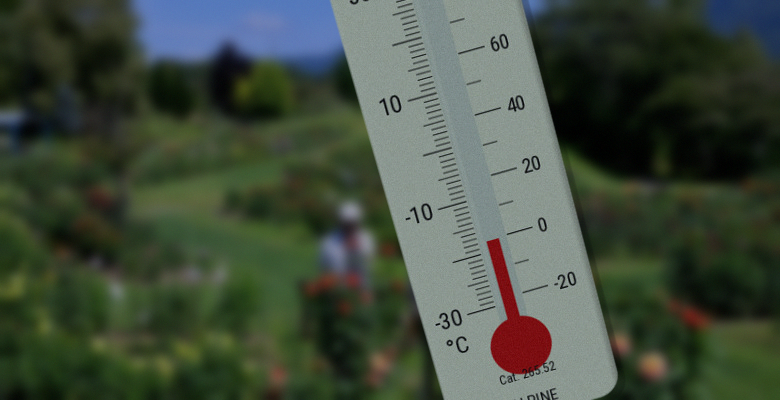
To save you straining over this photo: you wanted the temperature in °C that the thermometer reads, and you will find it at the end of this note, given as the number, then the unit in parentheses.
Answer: -18 (°C)
